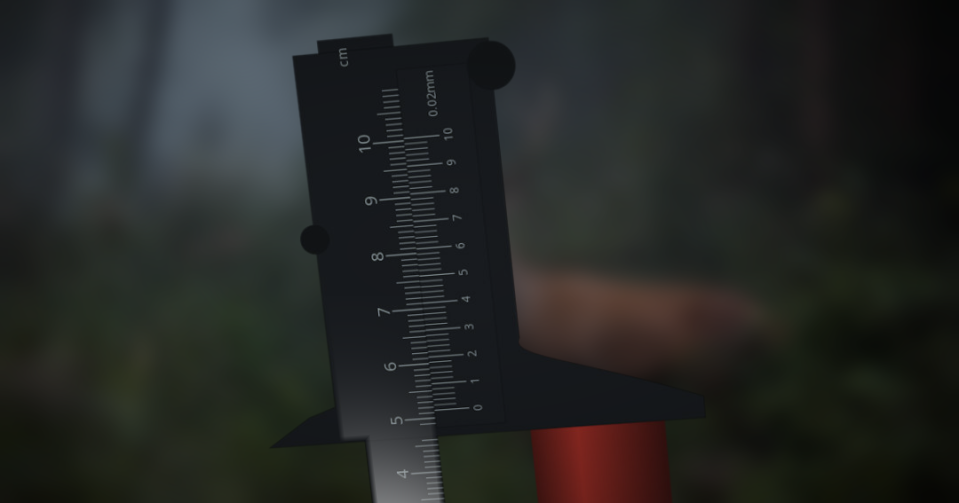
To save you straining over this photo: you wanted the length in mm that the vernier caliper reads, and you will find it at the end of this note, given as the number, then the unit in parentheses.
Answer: 51.4 (mm)
